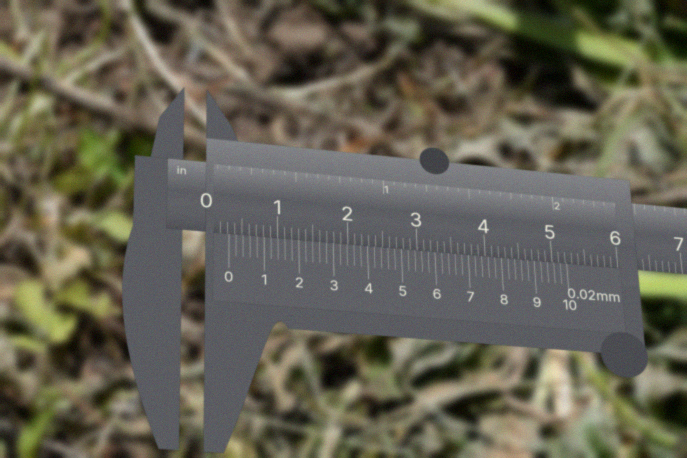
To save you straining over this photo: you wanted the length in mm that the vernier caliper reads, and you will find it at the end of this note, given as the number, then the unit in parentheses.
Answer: 3.2 (mm)
